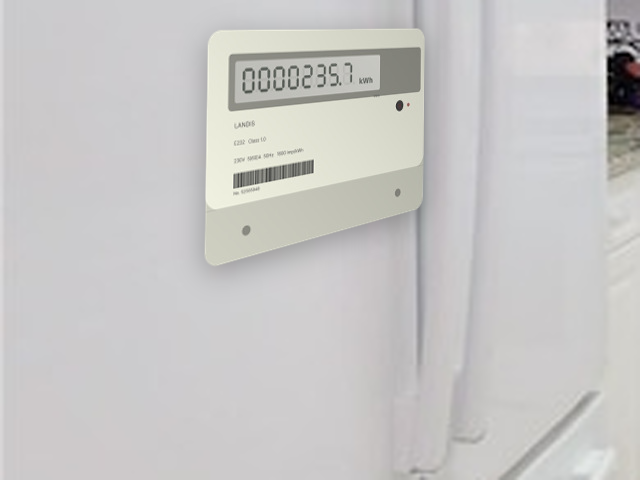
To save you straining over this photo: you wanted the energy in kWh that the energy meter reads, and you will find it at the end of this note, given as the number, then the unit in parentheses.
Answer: 235.7 (kWh)
